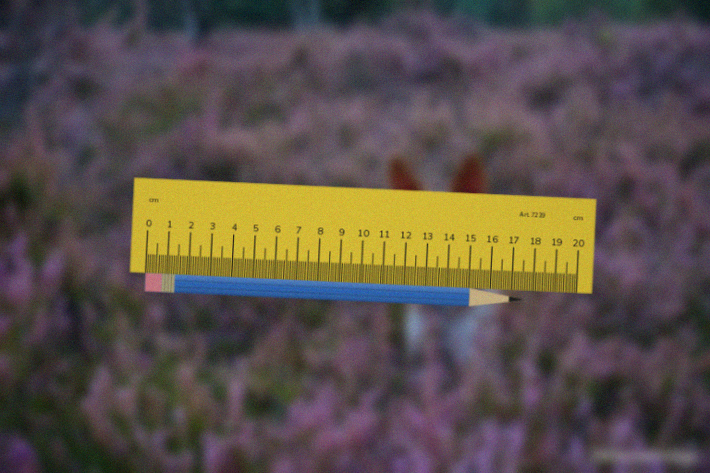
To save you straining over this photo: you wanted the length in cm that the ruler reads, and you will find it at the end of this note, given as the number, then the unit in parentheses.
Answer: 17.5 (cm)
